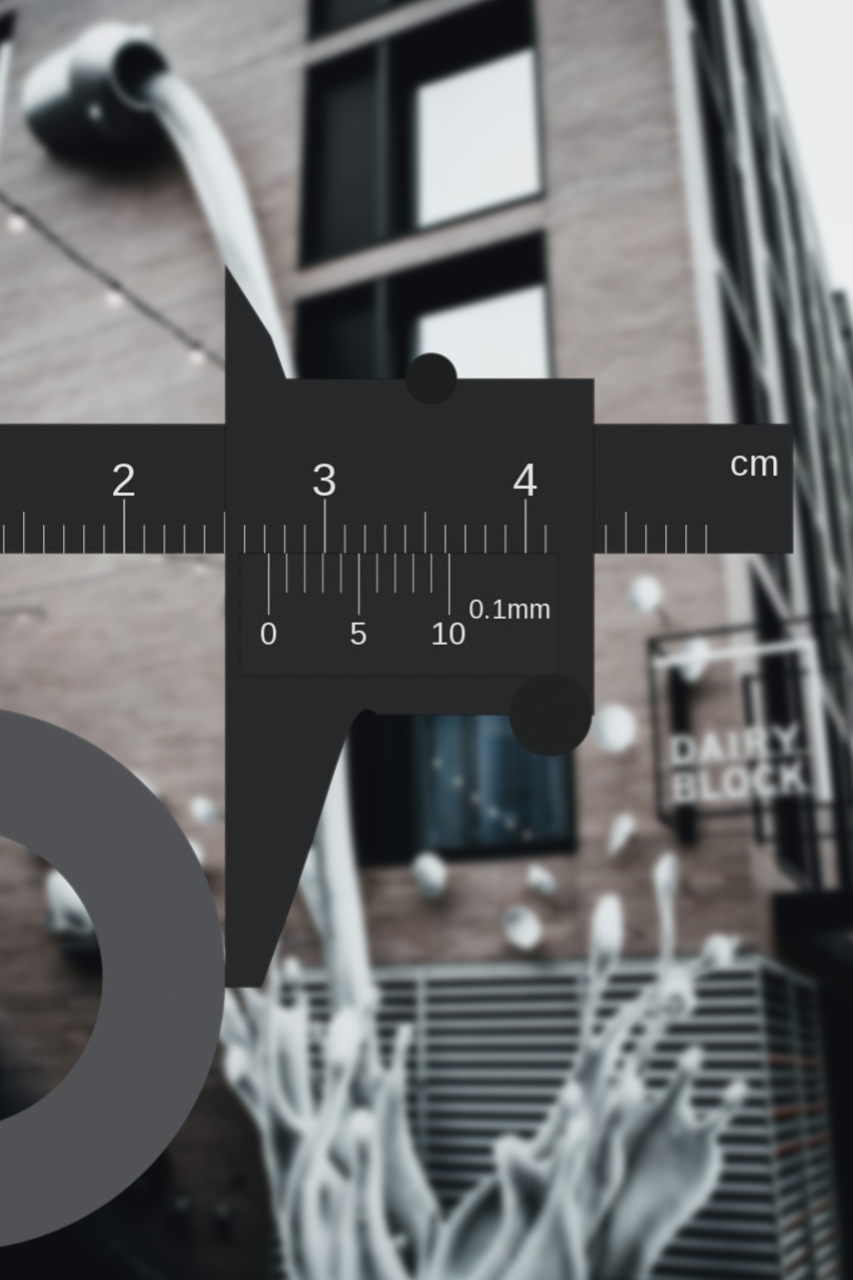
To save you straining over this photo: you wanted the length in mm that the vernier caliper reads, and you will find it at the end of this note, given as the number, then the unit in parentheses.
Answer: 27.2 (mm)
